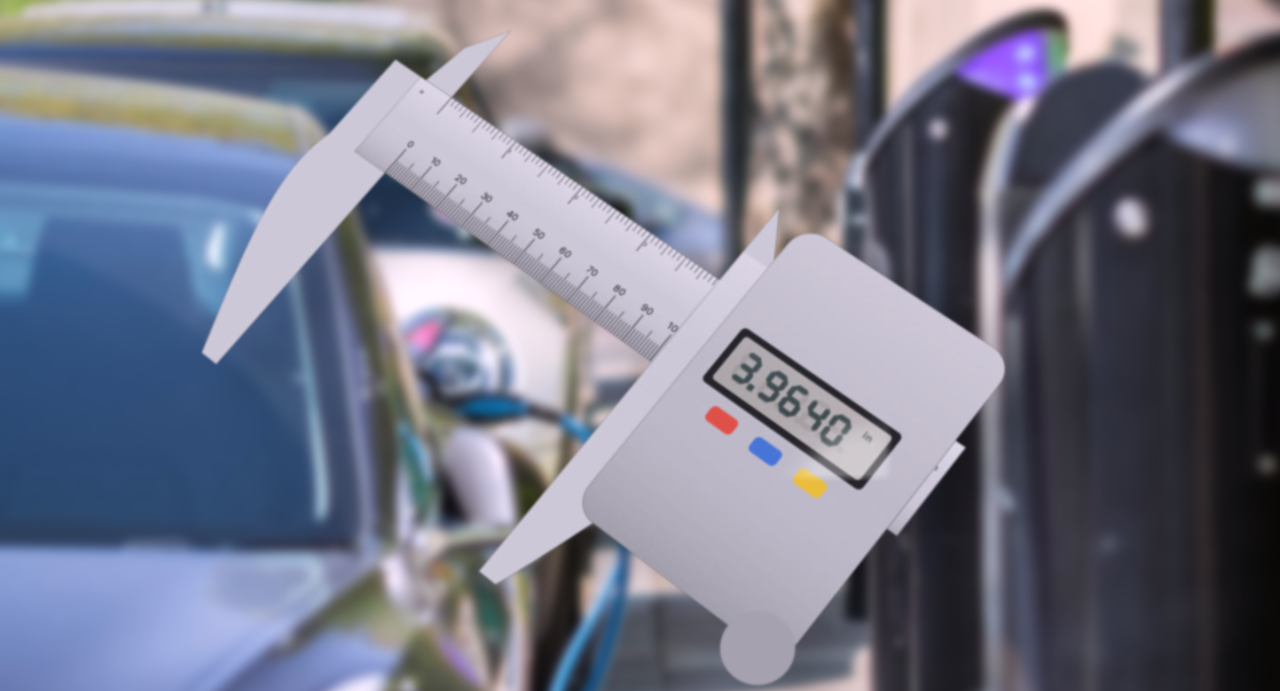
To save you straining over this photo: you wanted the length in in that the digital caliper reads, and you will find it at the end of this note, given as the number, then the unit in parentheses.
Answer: 3.9640 (in)
